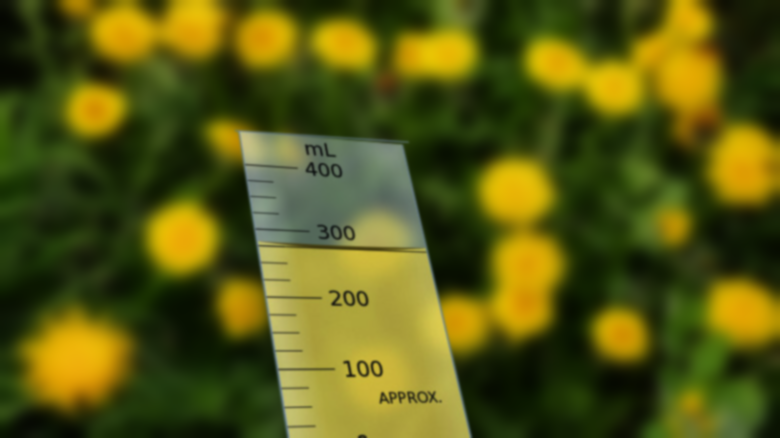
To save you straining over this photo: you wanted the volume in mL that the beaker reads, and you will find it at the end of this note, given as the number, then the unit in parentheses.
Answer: 275 (mL)
